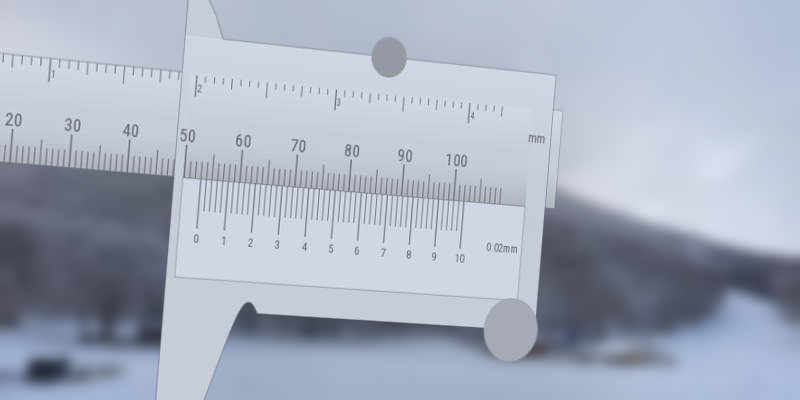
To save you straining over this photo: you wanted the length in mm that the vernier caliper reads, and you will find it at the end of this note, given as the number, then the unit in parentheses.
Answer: 53.0 (mm)
